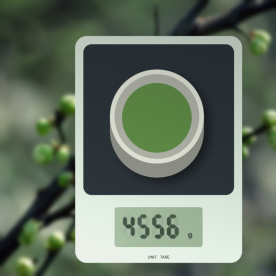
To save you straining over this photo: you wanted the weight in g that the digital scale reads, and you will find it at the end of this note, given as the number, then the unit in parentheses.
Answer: 4556 (g)
